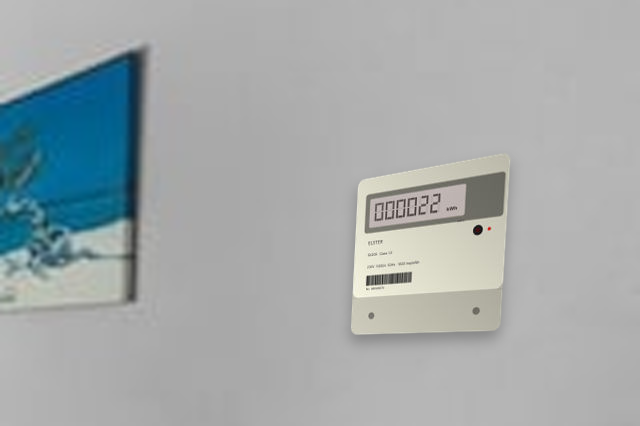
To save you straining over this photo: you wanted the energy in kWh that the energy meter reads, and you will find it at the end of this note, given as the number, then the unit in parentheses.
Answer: 22 (kWh)
